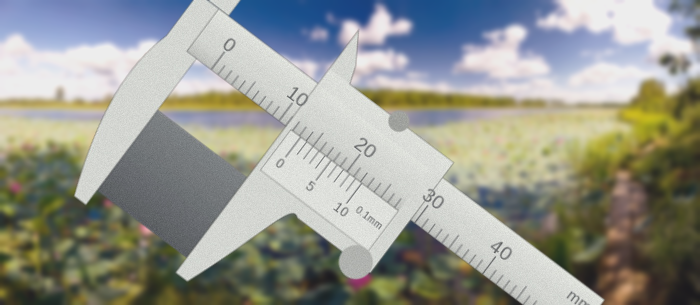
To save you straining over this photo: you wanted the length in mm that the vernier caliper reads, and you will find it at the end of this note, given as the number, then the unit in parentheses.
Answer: 13.2 (mm)
